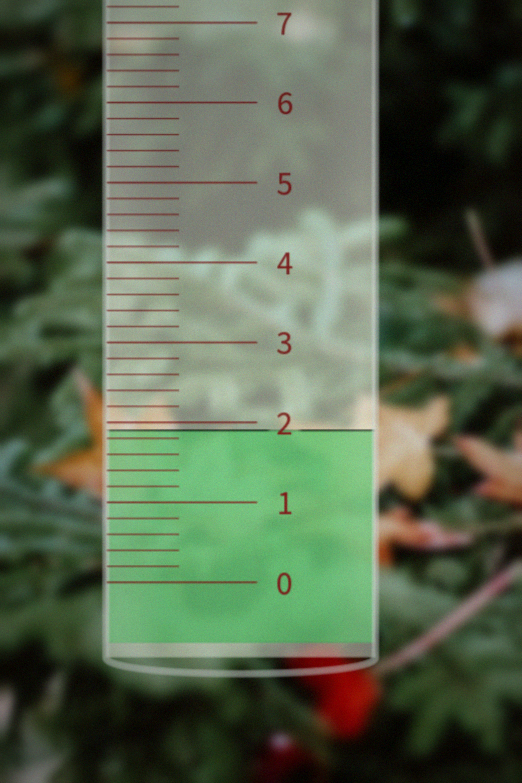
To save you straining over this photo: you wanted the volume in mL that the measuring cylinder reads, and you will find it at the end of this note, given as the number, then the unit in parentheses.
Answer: 1.9 (mL)
